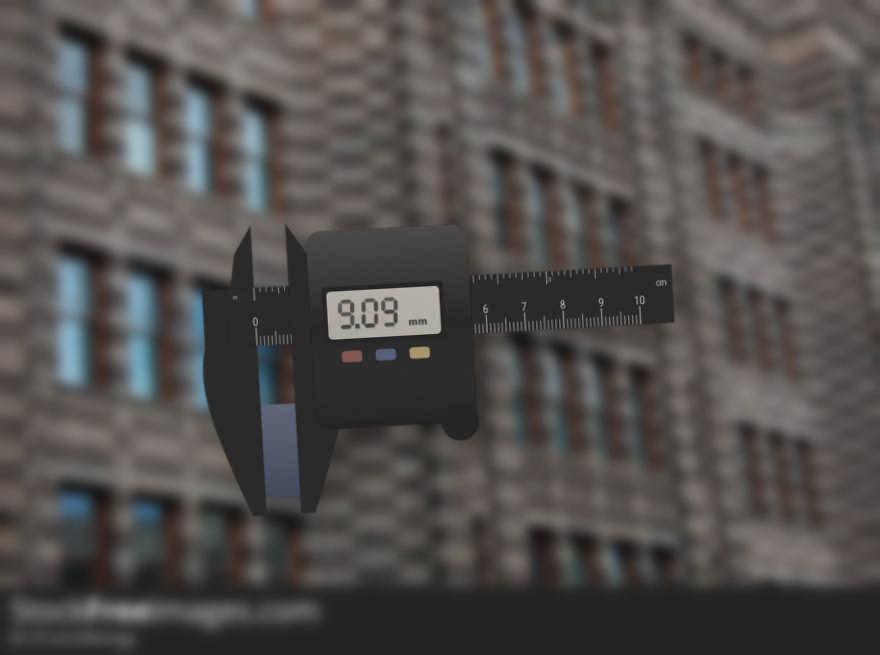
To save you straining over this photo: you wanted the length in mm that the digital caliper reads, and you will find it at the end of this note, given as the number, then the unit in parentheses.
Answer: 9.09 (mm)
